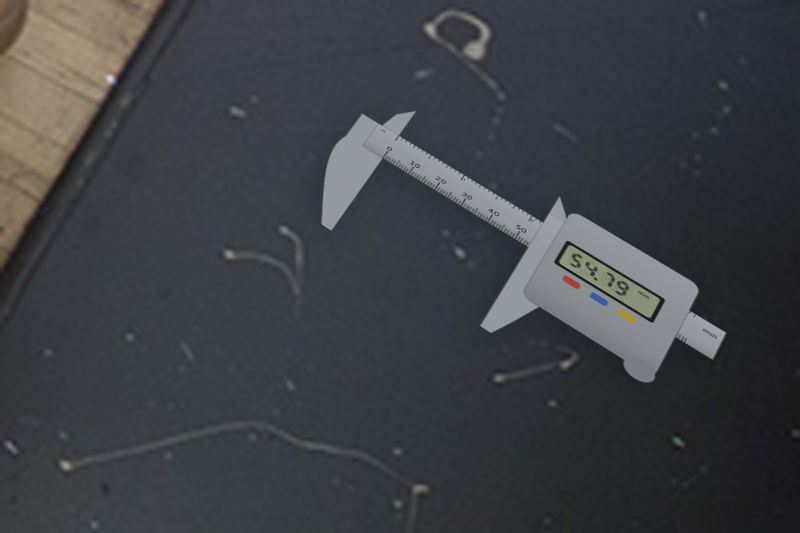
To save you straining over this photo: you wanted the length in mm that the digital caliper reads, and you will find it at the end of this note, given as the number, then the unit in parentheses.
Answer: 54.79 (mm)
